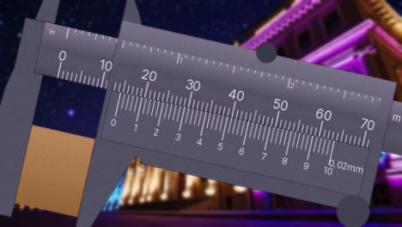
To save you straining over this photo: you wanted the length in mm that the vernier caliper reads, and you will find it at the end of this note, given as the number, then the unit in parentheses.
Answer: 14.5 (mm)
